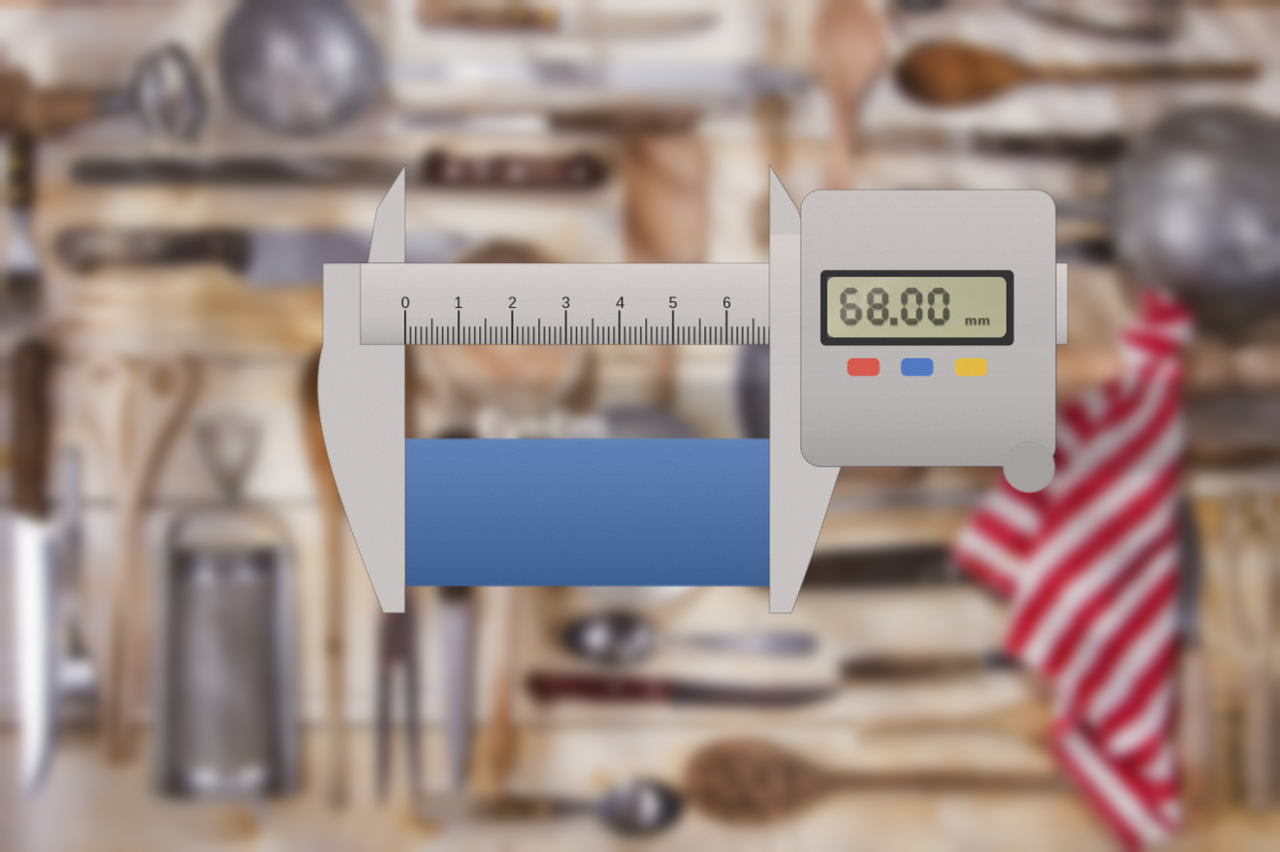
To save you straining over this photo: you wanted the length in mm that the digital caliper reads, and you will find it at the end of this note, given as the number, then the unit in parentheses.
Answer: 68.00 (mm)
